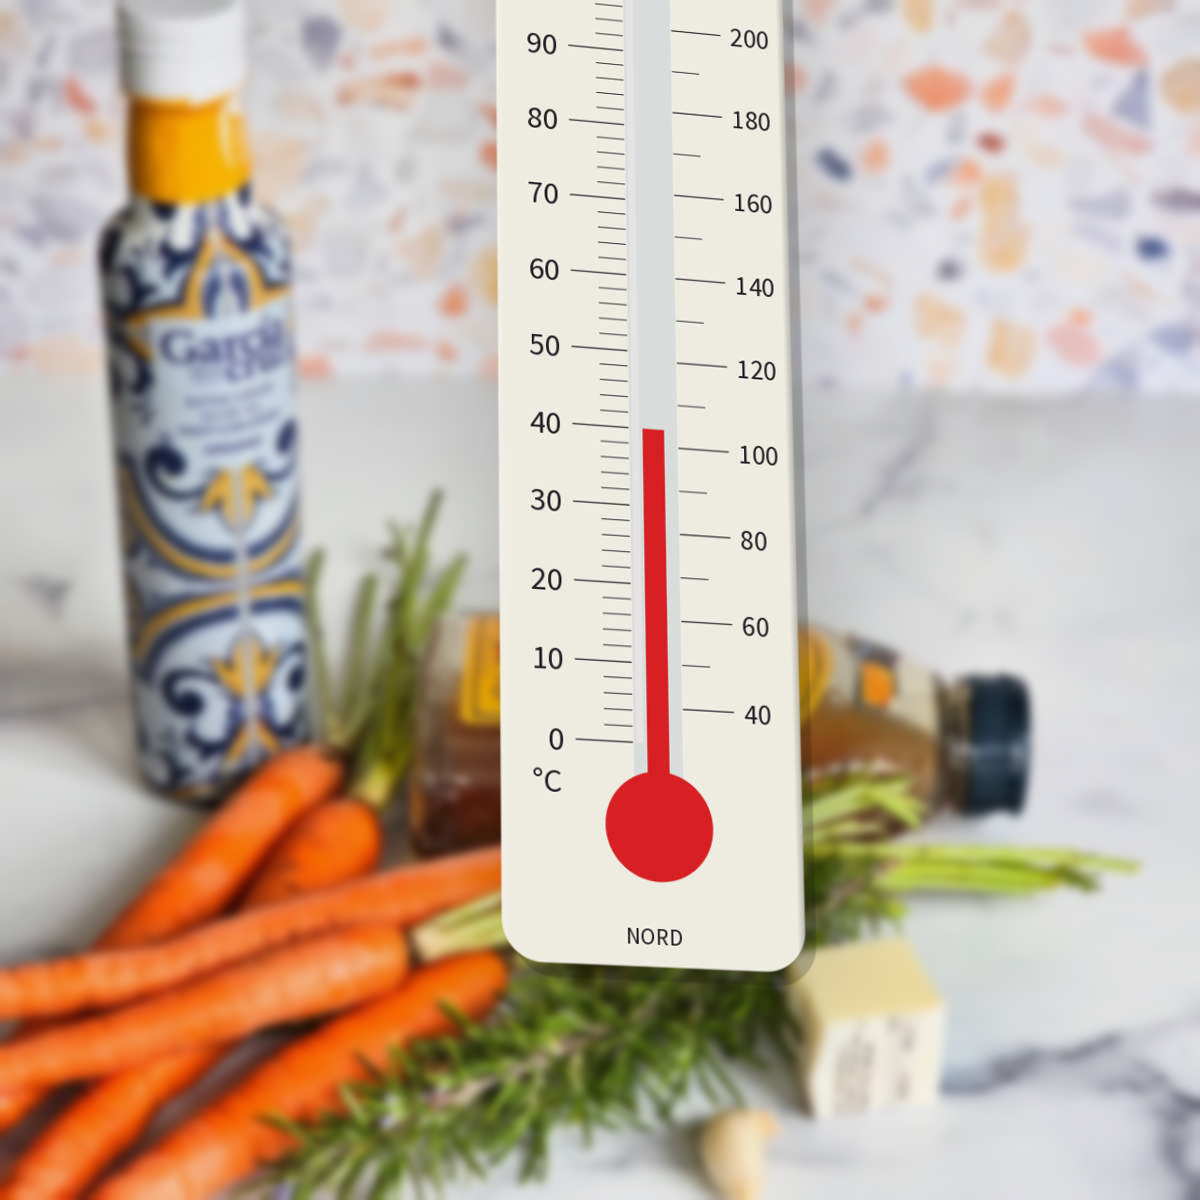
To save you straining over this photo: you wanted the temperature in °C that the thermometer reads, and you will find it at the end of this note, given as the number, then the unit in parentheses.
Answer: 40 (°C)
